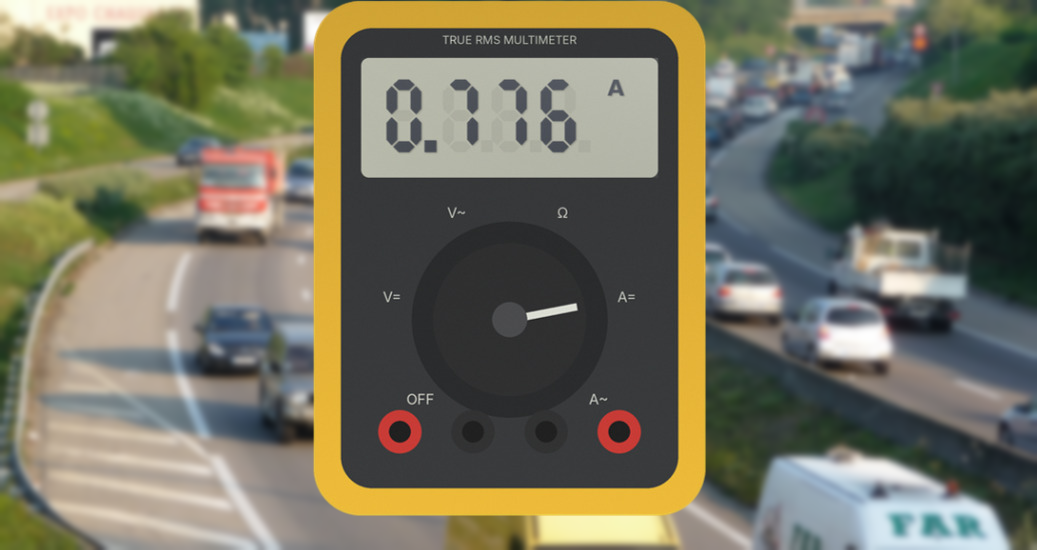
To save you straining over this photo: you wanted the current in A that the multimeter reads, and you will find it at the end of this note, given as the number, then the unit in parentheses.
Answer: 0.776 (A)
